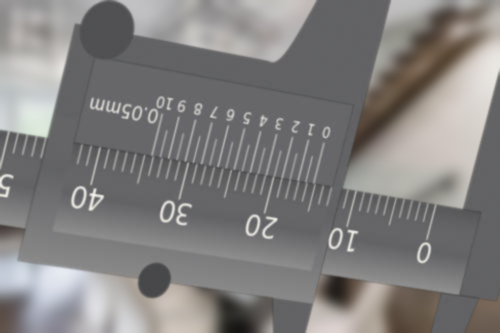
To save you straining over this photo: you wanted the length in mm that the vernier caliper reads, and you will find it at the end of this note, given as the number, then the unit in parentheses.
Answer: 15.2 (mm)
